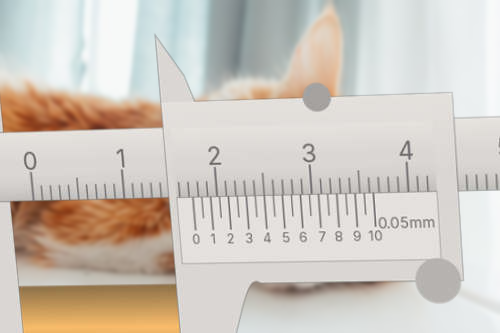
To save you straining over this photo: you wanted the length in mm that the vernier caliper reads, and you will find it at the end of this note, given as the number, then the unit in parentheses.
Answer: 17.4 (mm)
